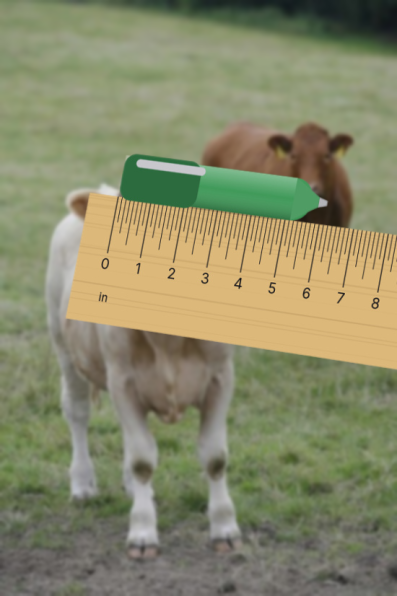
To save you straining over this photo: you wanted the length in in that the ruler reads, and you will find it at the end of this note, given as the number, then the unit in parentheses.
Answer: 6.125 (in)
